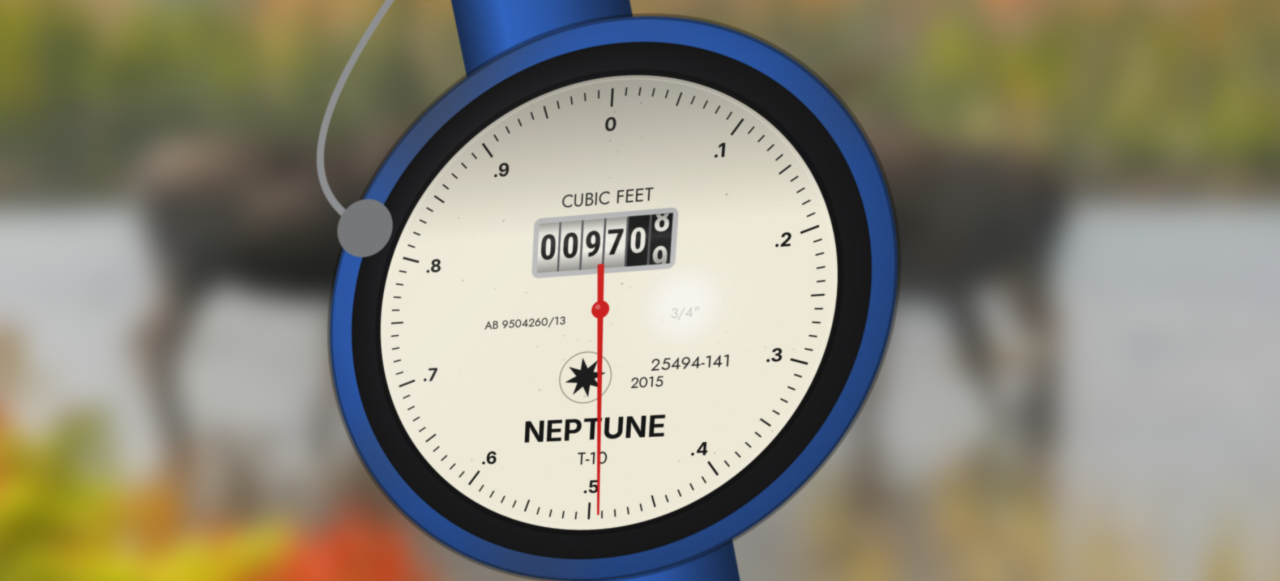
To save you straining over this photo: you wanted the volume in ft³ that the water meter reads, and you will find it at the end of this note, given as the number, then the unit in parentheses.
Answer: 9708.49 (ft³)
